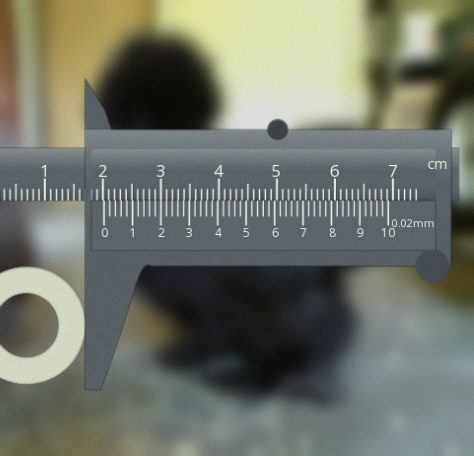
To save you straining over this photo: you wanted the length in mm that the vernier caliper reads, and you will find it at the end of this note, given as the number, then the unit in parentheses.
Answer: 20.2 (mm)
